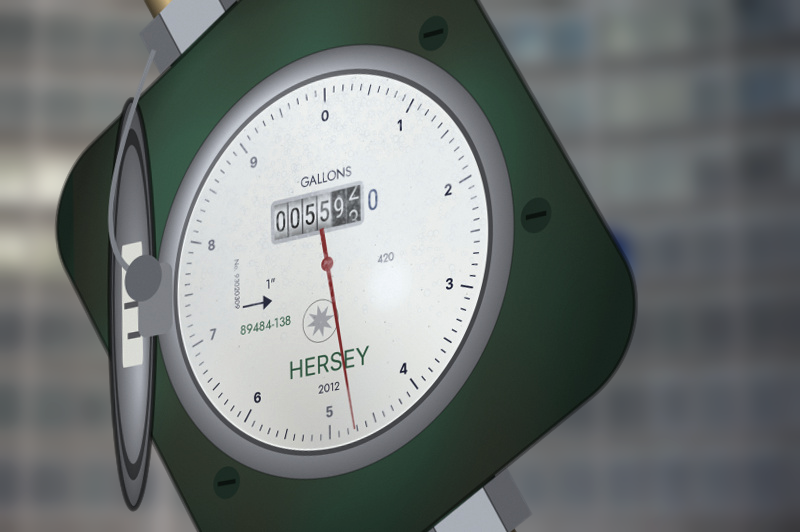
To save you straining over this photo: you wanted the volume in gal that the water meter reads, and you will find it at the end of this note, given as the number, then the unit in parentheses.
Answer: 55924.7 (gal)
